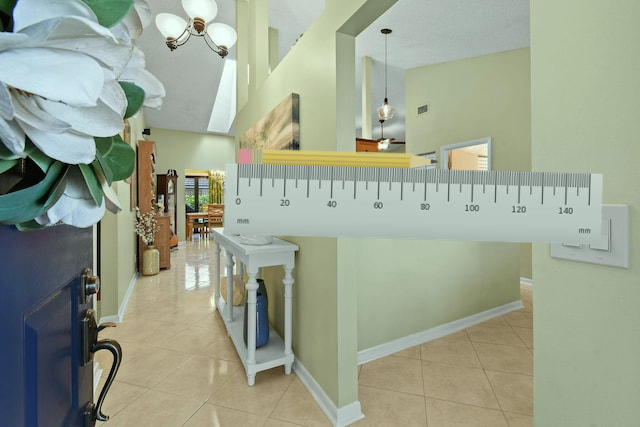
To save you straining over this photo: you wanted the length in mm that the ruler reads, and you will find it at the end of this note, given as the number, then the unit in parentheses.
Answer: 85 (mm)
